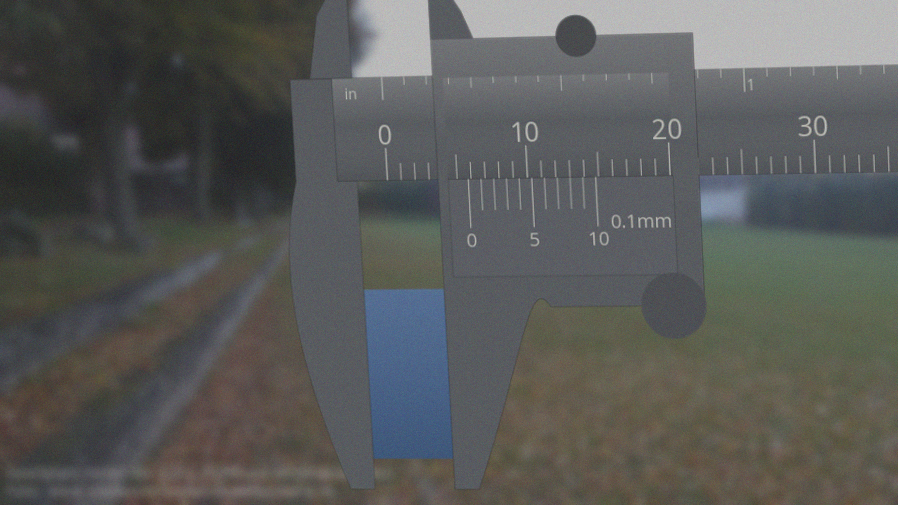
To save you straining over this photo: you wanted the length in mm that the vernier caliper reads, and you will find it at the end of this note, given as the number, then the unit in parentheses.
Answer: 5.8 (mm)
